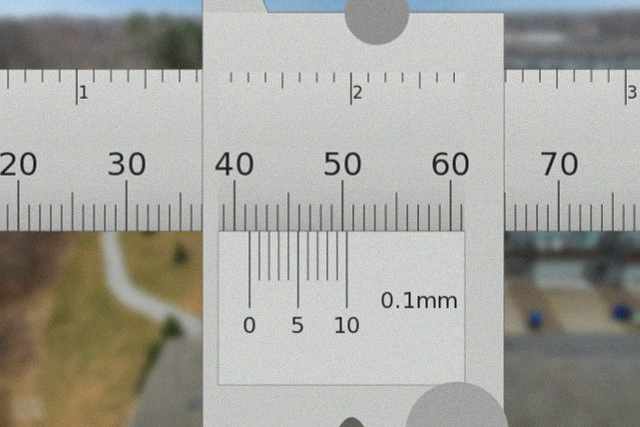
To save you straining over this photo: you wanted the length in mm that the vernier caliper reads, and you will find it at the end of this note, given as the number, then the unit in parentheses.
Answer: 41.4 (mm)
